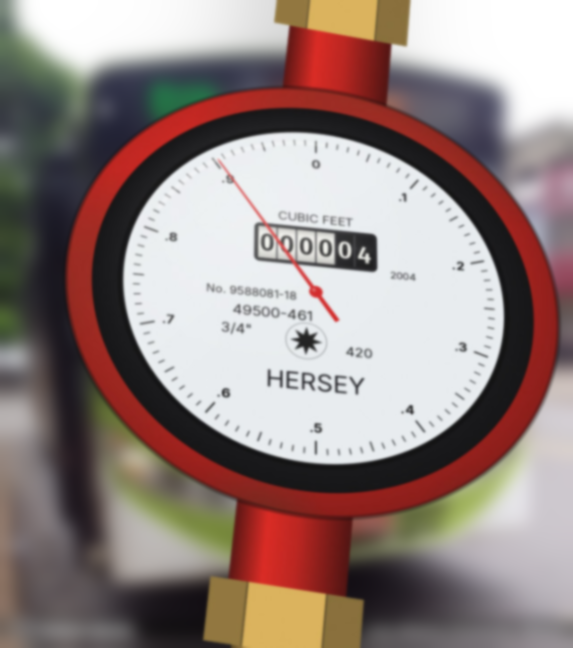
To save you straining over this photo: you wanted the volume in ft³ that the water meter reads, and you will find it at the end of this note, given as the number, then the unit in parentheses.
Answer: 3.90 (ft³)
